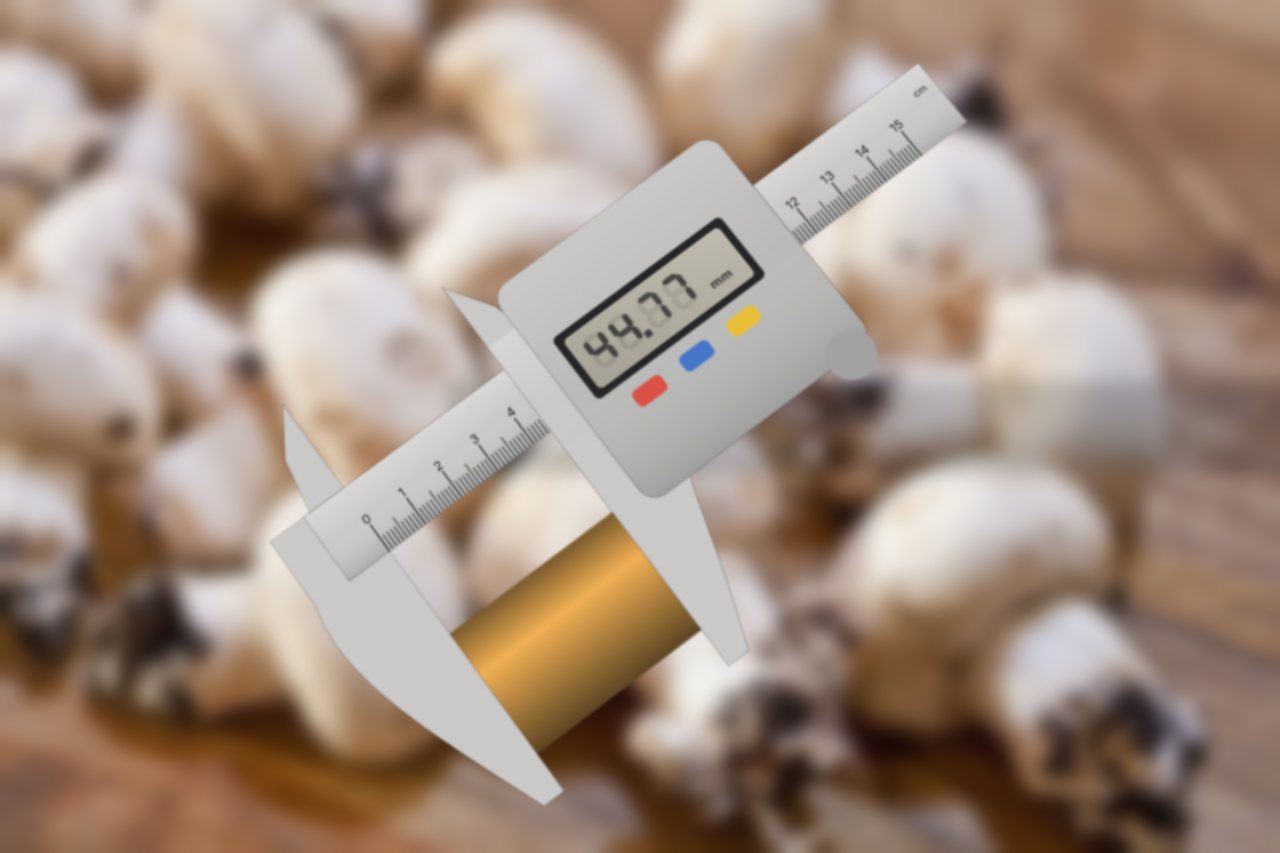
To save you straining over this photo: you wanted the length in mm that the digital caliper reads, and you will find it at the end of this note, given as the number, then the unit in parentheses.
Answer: 44.77 (mm)
